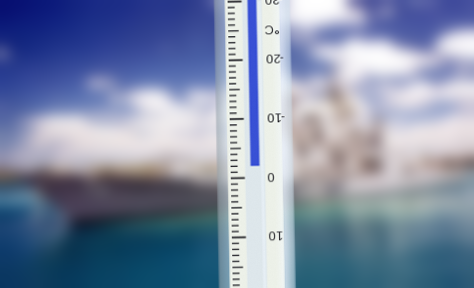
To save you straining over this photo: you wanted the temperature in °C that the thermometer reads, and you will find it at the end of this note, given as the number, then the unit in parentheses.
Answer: -2 (°C)
